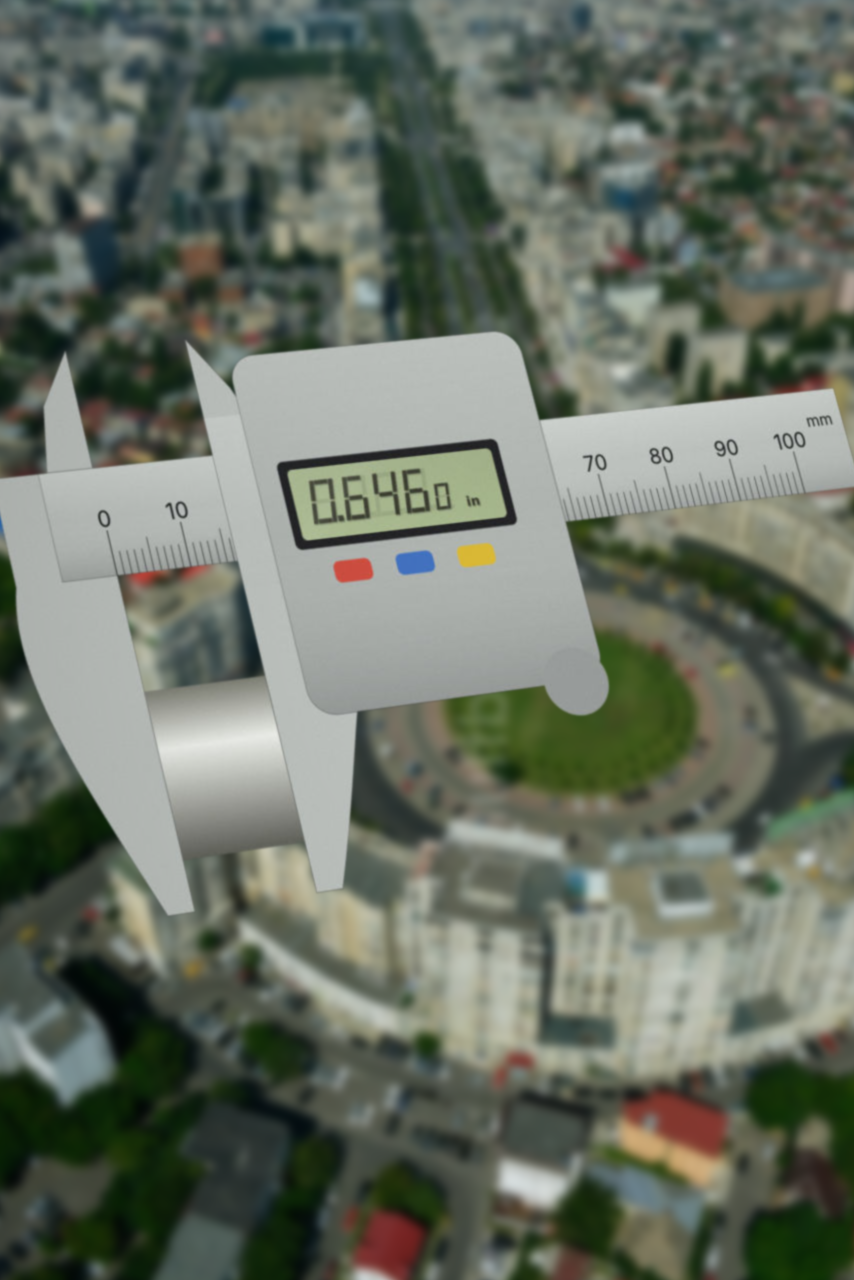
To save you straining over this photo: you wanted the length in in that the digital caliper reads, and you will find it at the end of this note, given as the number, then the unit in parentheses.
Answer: 0.6460 (in)
